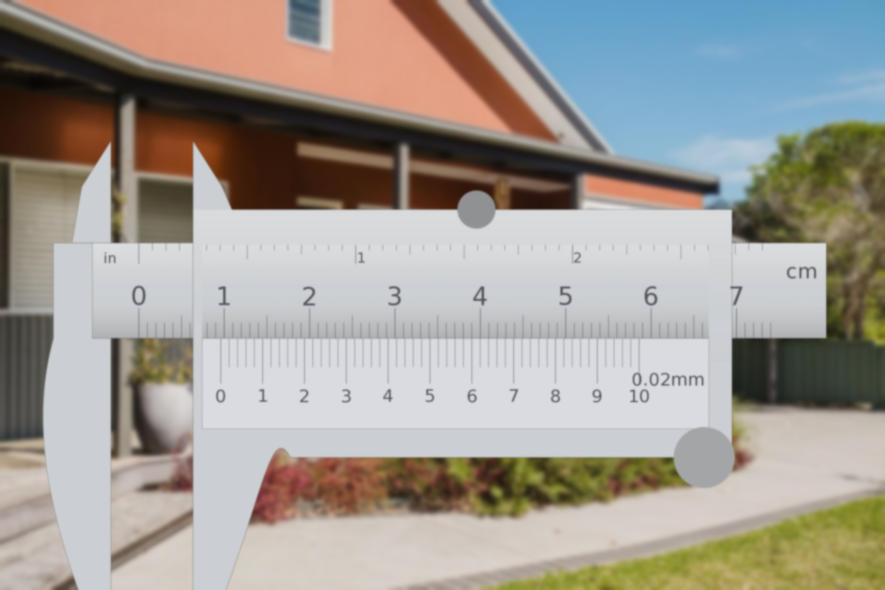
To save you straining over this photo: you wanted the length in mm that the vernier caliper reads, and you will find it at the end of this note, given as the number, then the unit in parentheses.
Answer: 9.6 (mm)
